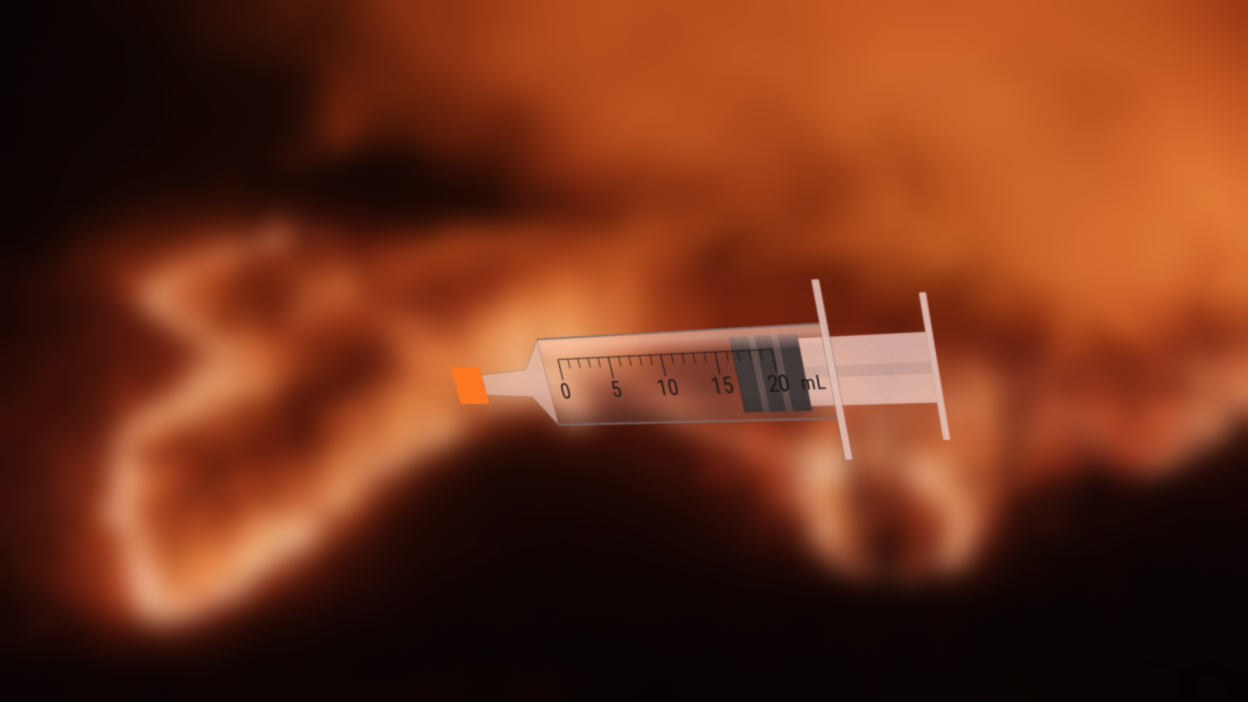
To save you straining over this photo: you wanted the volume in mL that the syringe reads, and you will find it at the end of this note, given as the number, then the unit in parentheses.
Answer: 16.5 (mL)
